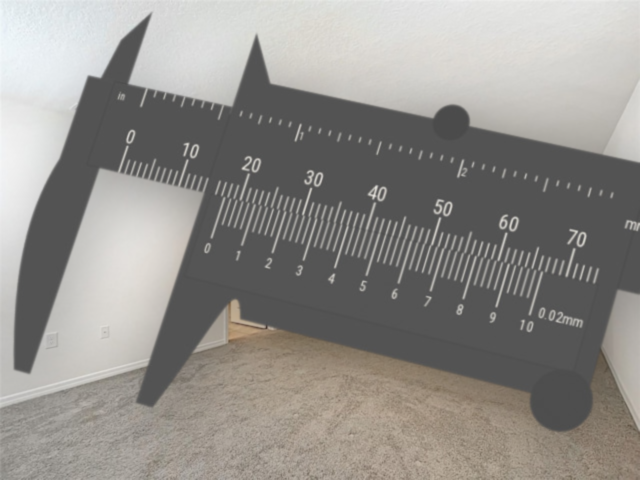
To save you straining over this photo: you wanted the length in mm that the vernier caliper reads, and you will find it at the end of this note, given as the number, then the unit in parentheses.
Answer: 17.5 (mm)
